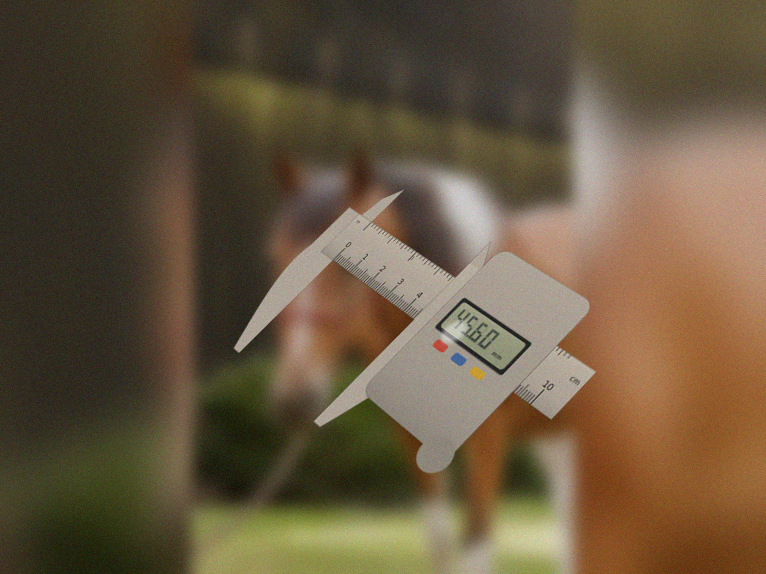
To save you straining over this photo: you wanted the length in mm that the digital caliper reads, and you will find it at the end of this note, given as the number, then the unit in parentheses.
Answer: 45.60 (mm)
